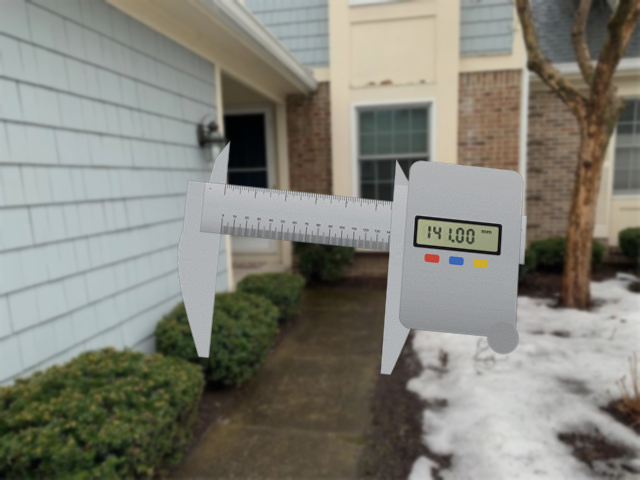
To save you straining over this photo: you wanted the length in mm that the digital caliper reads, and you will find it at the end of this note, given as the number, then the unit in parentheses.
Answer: 141.00 (mm)
